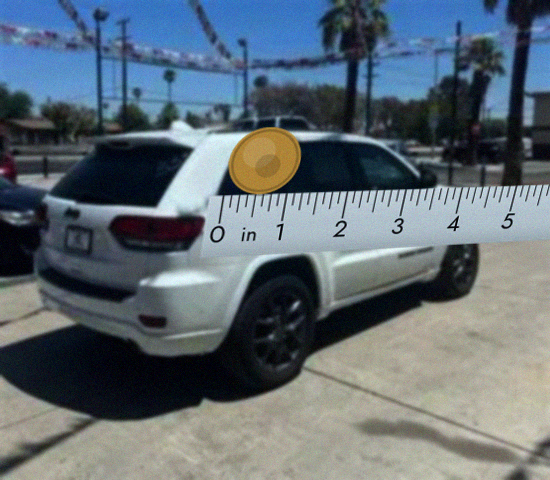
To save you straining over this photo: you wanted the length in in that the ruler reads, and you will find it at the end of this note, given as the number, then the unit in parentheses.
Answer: 1.125 (in)
